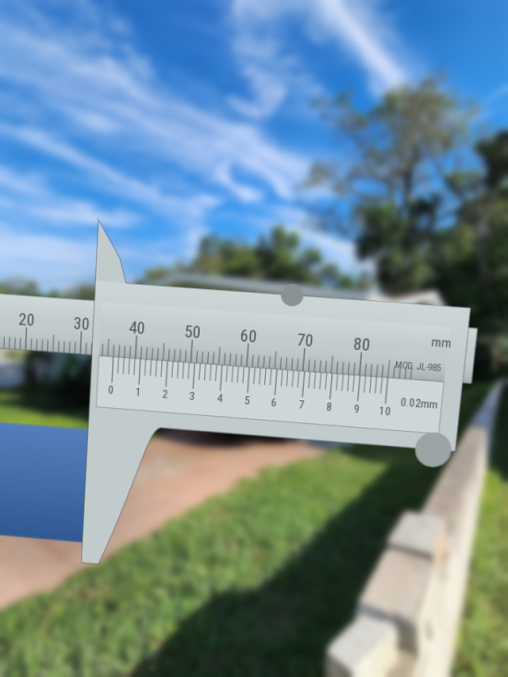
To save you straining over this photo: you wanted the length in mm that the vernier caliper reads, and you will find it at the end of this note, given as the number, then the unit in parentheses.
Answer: 36.0 (mm)
